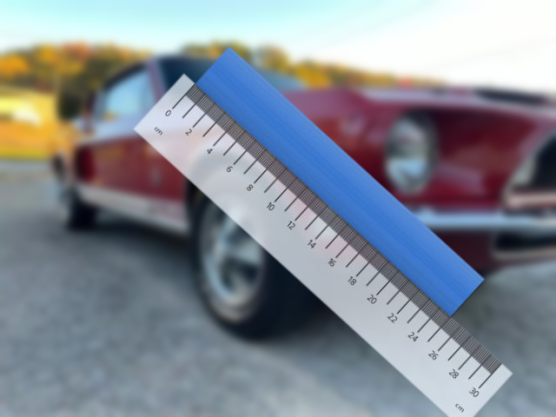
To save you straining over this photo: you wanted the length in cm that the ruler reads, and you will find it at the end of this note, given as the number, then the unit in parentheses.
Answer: 25 (cm)
